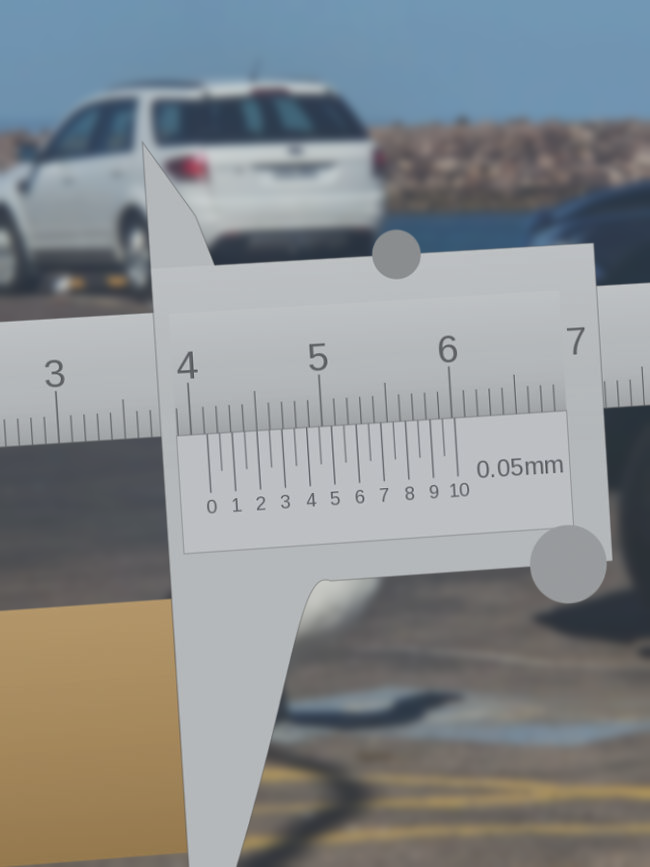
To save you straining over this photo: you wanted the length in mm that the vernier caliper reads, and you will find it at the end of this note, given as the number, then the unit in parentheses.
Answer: 41.2 (mm)
